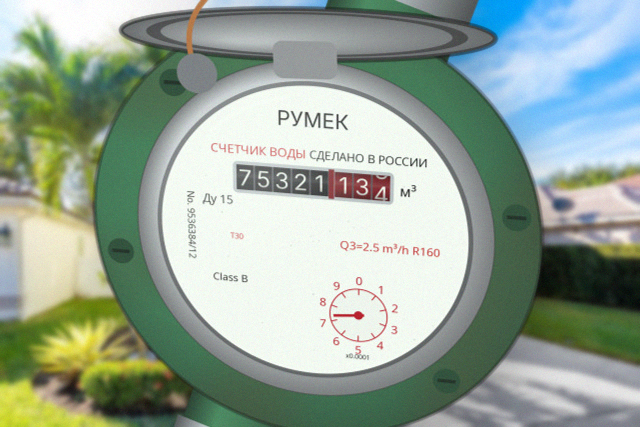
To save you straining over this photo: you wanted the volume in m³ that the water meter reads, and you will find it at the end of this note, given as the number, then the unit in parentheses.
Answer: 75321.1337 (m³)
